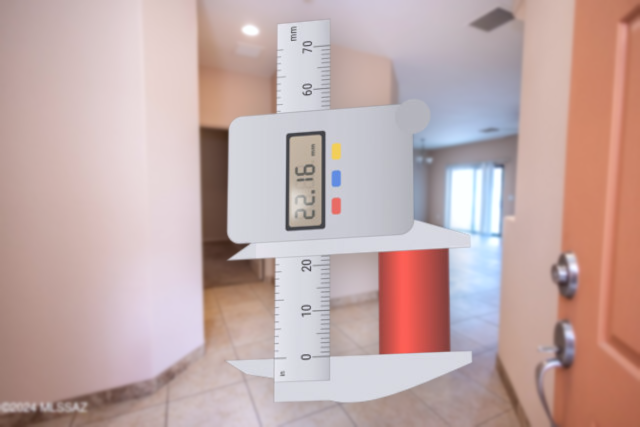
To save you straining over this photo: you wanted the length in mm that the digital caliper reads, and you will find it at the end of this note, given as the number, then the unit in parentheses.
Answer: 22.16 (mm)
